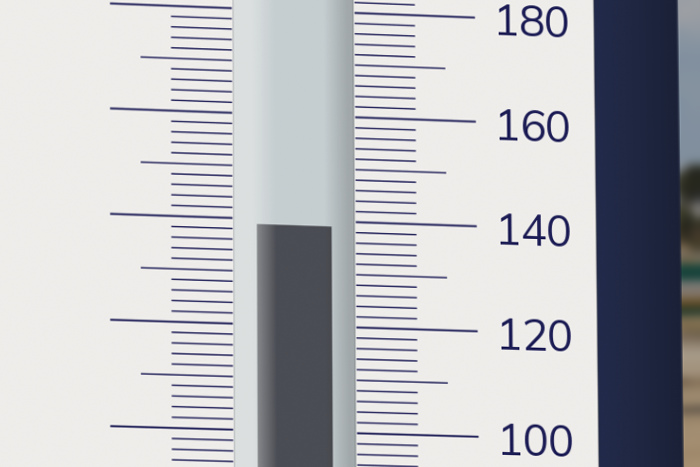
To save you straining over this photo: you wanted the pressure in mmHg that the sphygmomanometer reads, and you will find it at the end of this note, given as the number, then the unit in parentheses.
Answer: 139 (mmHg)
